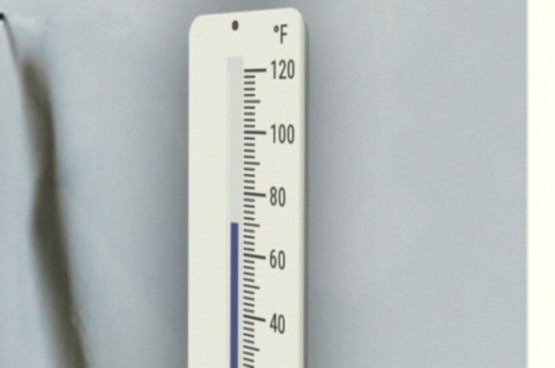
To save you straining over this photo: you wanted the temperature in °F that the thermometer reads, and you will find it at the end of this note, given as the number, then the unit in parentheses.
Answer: 70 (°F)
